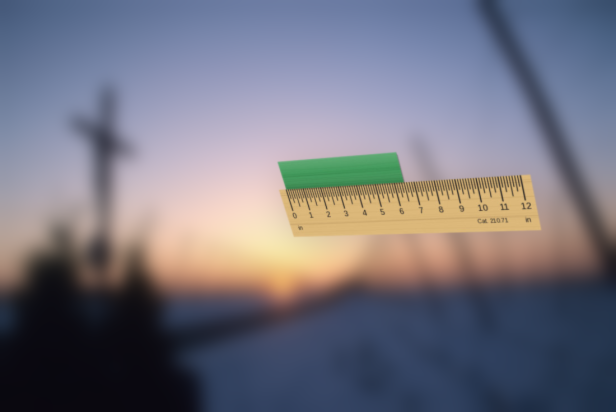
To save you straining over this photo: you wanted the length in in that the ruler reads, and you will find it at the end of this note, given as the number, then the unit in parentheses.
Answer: 6.5 (in)
